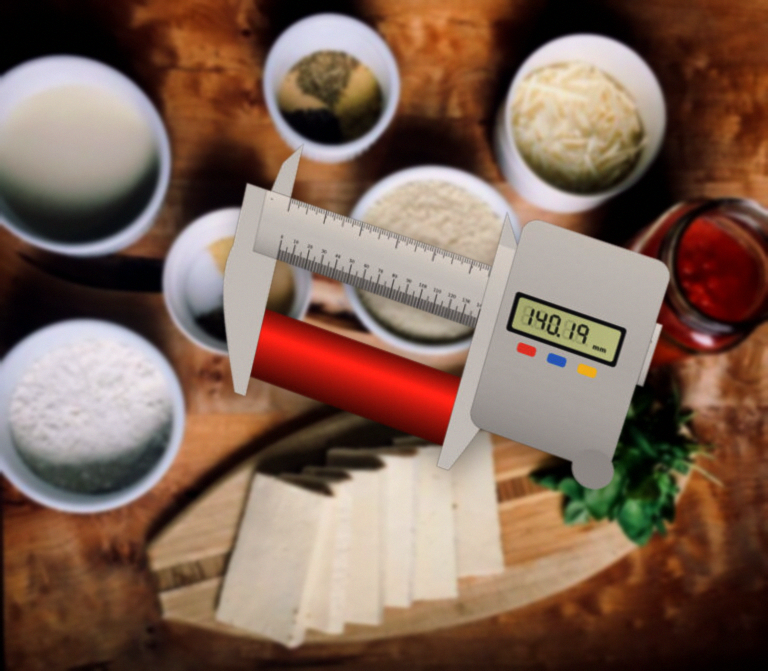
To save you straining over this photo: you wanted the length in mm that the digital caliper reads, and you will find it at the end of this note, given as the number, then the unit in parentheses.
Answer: 140.19 (mm)
